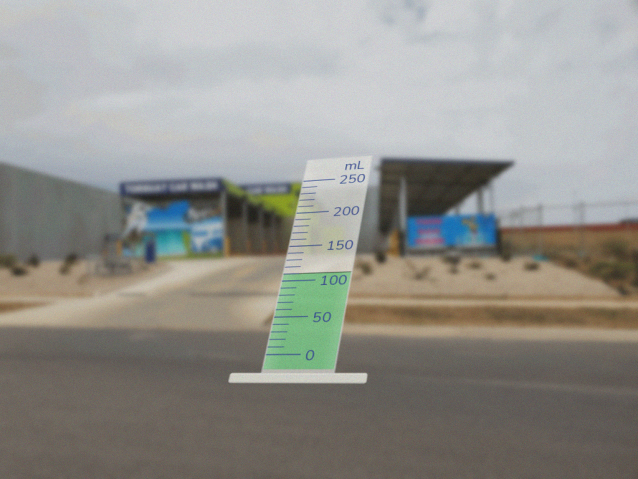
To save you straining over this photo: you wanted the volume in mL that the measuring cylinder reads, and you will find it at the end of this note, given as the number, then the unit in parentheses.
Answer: 110 (mL)
